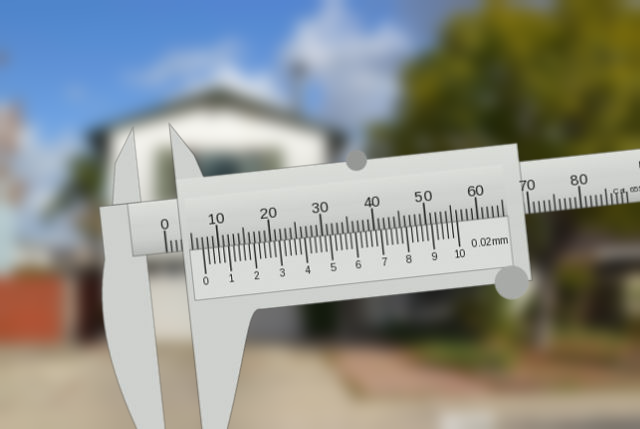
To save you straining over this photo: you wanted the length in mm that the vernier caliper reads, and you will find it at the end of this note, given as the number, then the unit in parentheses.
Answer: 7.0 (mm)
